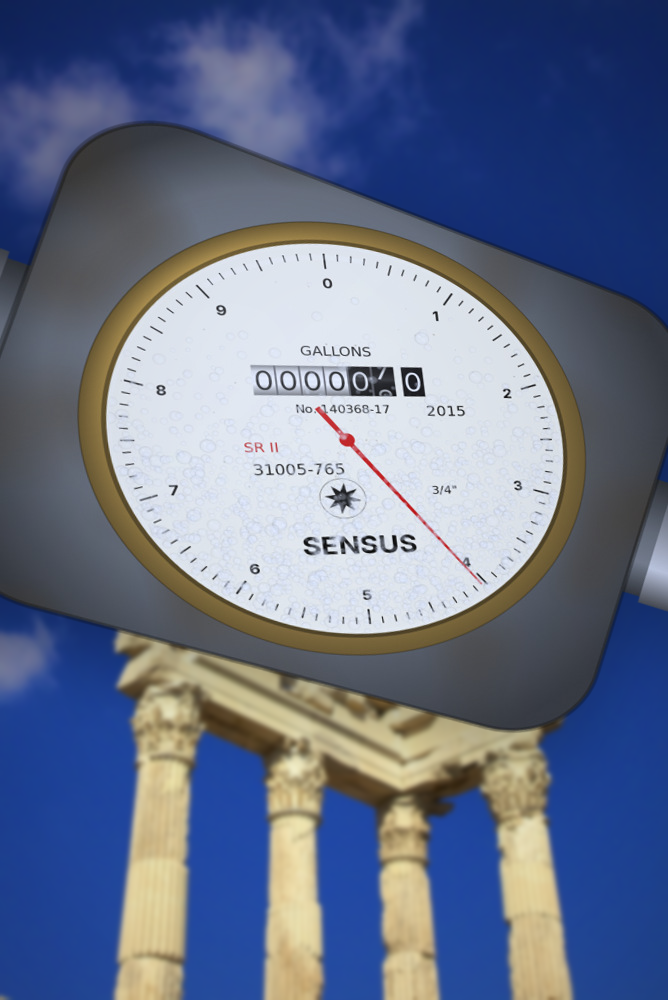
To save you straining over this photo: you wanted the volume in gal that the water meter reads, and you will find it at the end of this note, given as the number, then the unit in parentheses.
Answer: 74.0 (gal)
